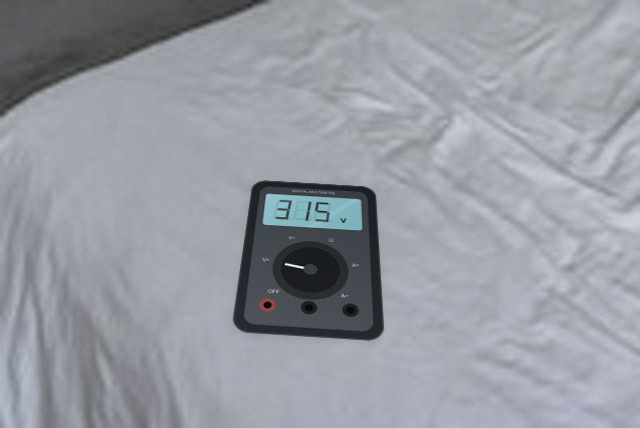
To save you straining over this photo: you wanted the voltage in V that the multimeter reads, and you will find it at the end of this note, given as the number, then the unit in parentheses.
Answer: 315 (V)
